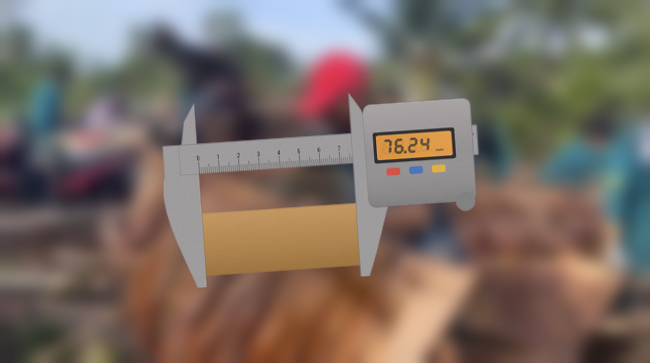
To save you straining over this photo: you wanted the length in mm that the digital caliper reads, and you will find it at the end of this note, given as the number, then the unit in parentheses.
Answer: 76.24 (mm)
